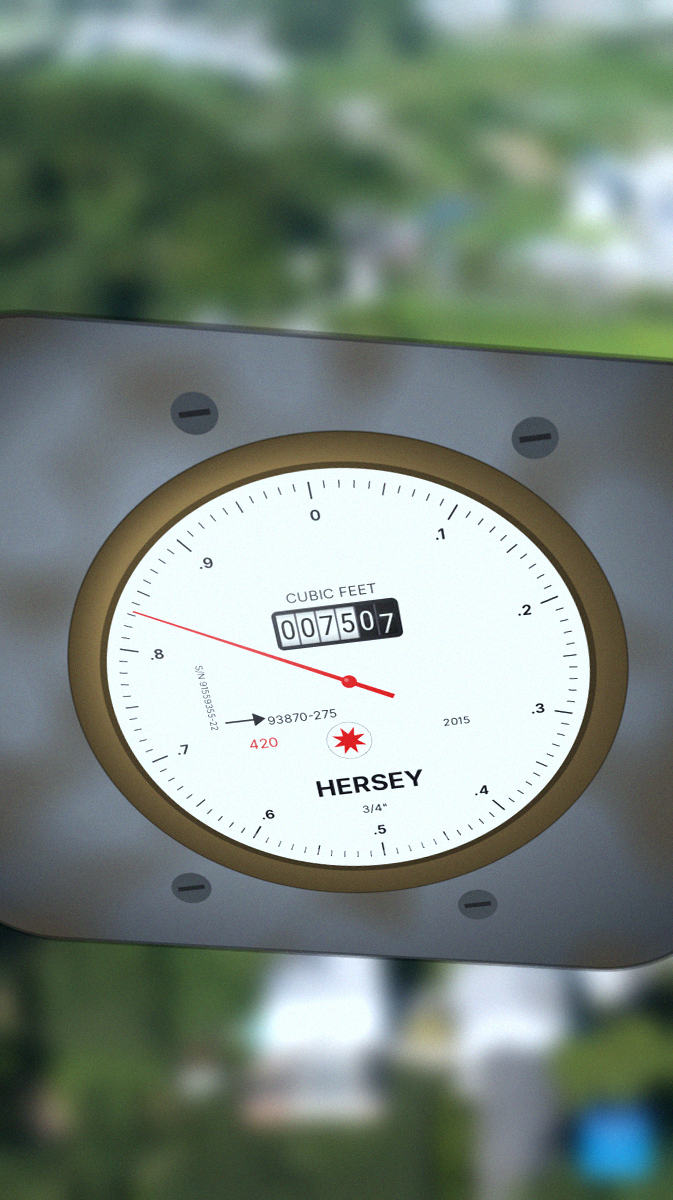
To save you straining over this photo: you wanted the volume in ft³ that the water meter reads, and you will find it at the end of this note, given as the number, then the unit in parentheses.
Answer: 7506.83 (ft³)
